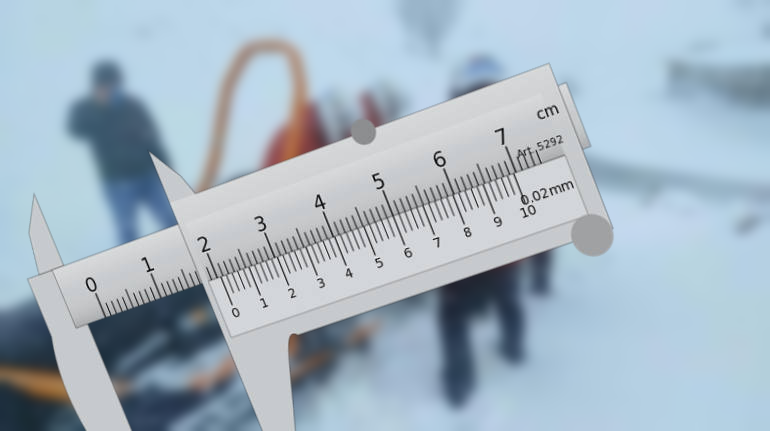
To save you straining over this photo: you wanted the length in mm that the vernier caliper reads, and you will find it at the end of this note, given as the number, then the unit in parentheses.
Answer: 20.6 (mm)
